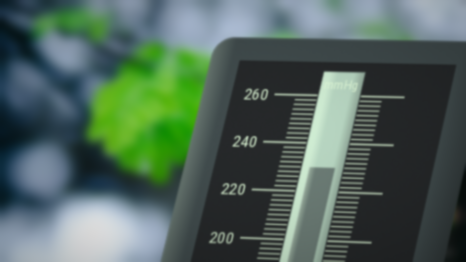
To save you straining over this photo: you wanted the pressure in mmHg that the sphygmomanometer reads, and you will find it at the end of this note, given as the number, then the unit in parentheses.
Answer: 230 (mmHg)
